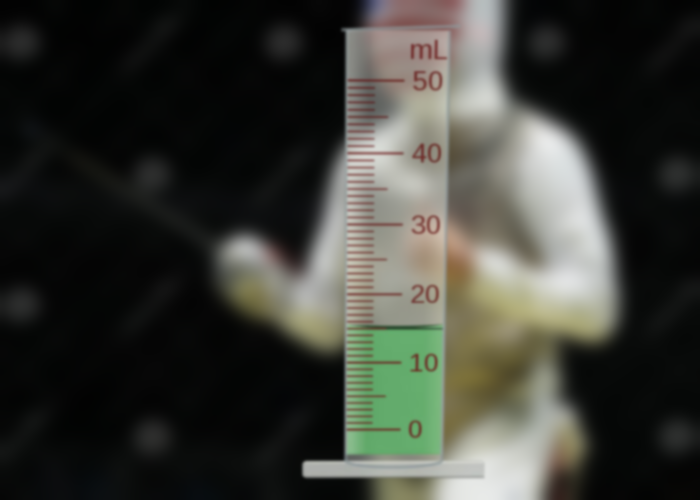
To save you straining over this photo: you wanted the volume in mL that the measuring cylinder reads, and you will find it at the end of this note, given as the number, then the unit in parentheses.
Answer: 15 (mL)
